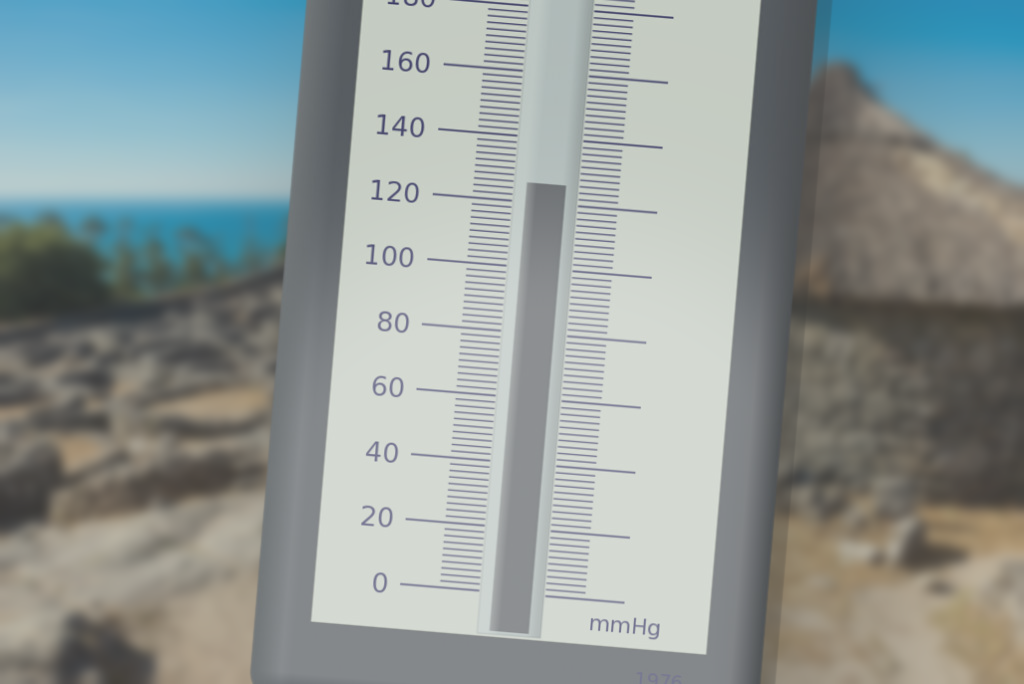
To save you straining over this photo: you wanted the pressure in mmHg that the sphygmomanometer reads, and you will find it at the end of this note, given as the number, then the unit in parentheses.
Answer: 126 (mmHg)
